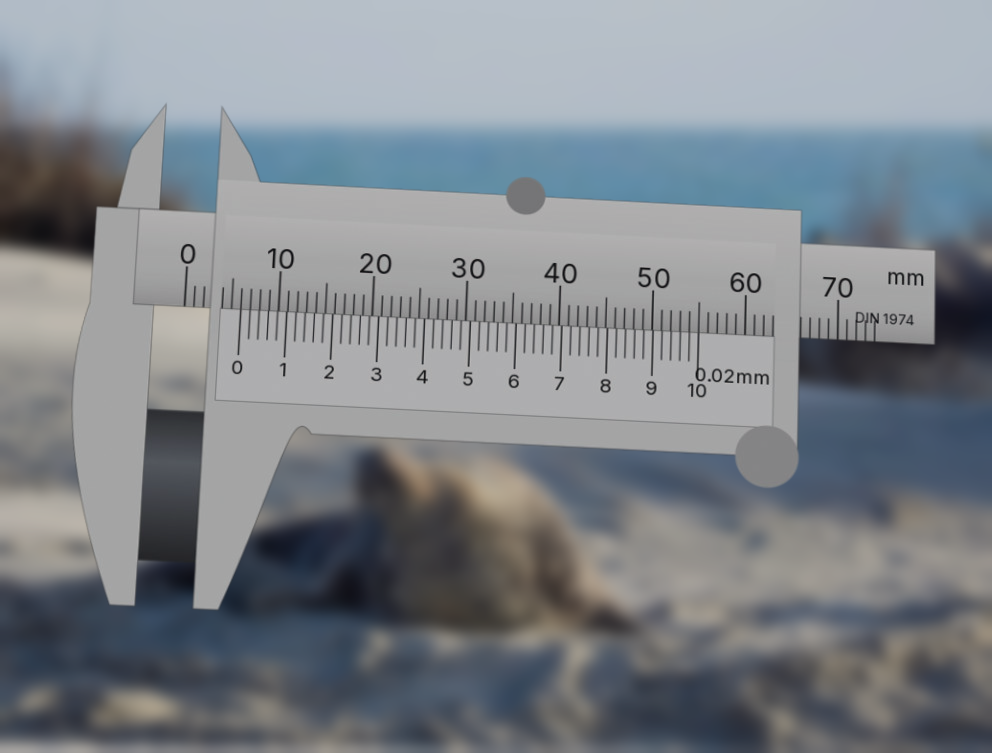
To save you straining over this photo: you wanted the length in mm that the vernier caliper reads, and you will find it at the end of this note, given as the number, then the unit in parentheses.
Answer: 6.0 (mm)
